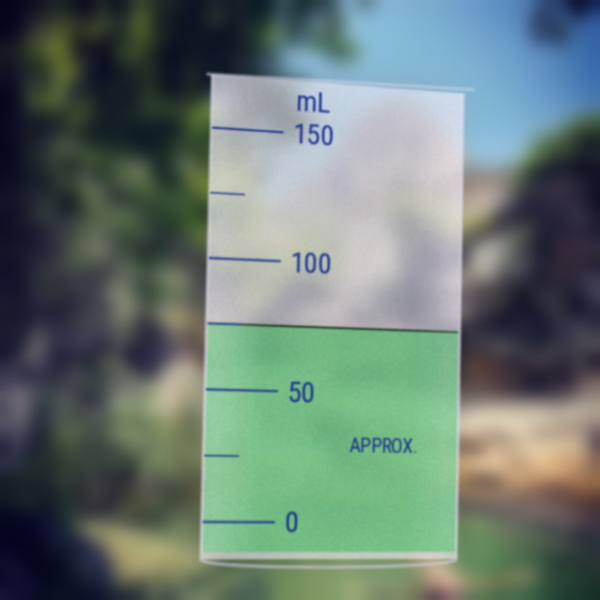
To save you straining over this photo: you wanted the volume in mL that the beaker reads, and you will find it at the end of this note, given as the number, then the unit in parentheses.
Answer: 75 (mL)
